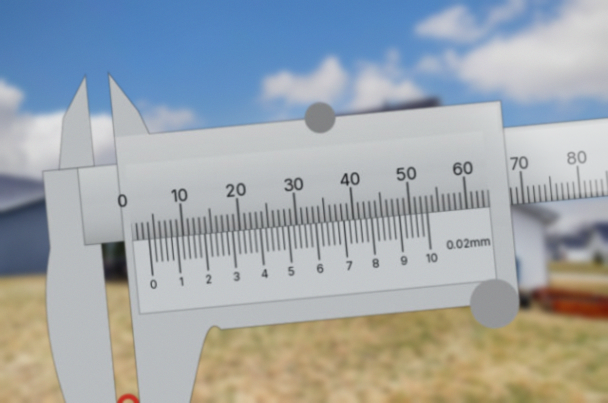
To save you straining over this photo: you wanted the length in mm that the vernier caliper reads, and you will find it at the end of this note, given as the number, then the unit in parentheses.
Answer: 4.0 (mm)
